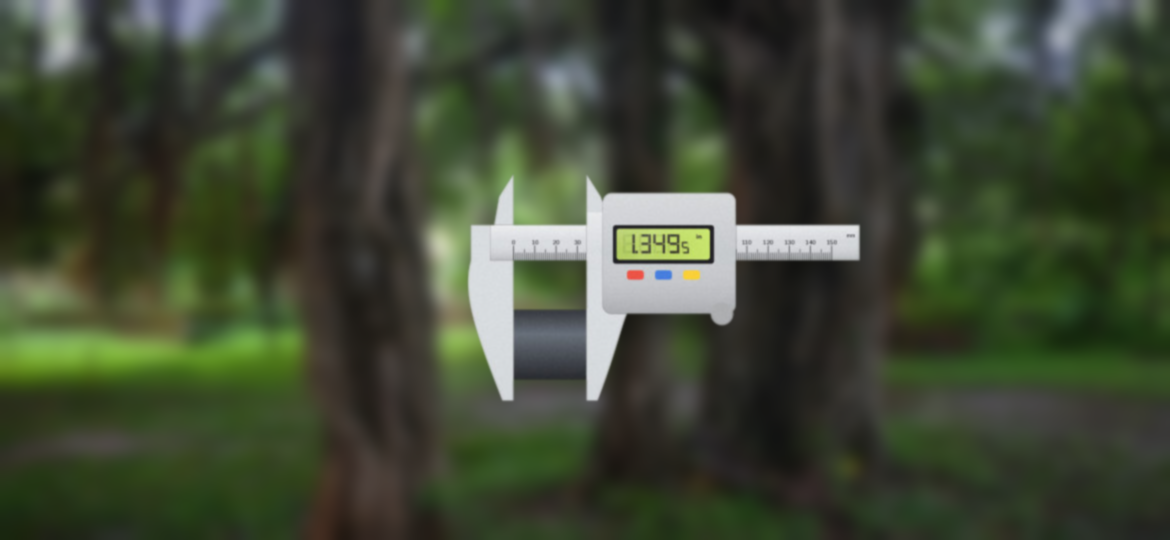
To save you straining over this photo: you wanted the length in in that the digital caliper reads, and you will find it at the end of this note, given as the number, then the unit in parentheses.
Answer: 1.3495 (in)
